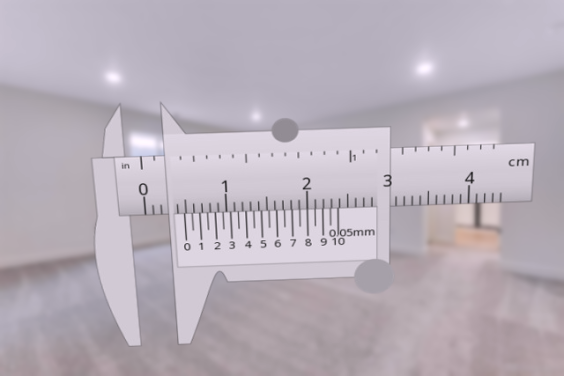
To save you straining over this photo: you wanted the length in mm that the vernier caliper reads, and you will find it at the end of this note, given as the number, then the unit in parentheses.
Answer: 4.8 (mm)
